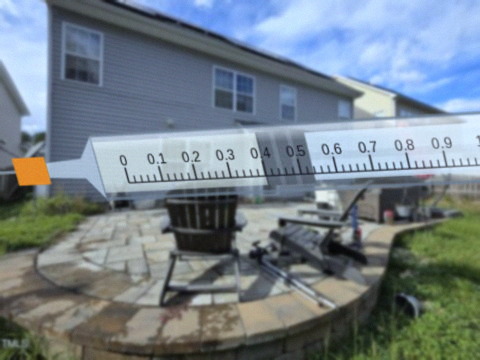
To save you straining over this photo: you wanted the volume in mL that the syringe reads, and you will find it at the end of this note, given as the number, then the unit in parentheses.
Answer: 0.4 (mL)
